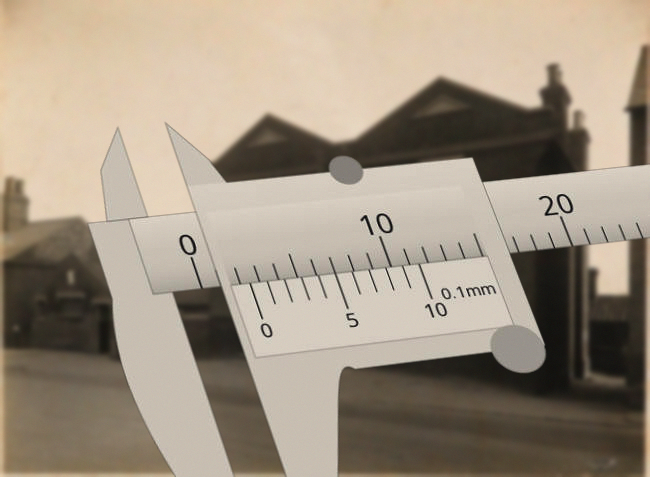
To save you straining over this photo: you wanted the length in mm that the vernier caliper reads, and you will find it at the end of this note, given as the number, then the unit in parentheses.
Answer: 2.5 (mm)
